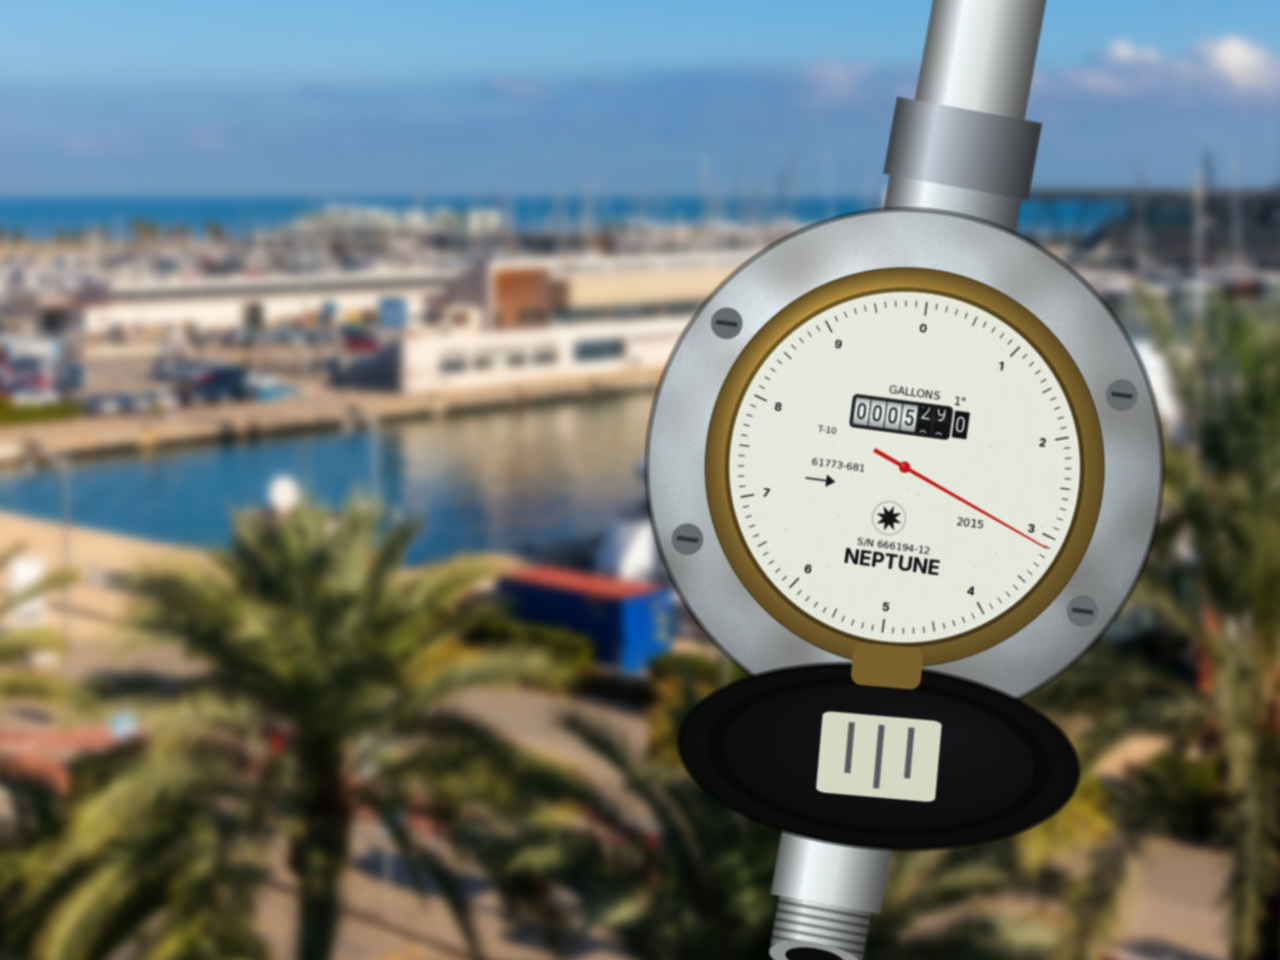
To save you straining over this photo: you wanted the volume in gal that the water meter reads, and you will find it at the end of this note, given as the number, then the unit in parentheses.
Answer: 5293.1 (gal)
